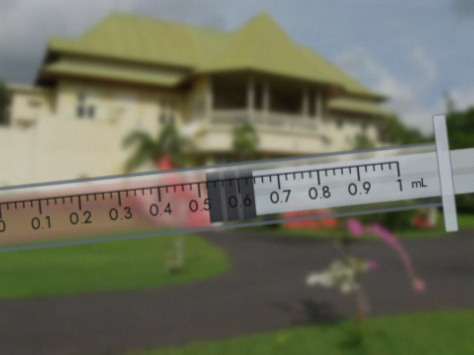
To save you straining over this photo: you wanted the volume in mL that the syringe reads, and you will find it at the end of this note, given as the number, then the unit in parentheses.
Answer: 0.52 (mL)
